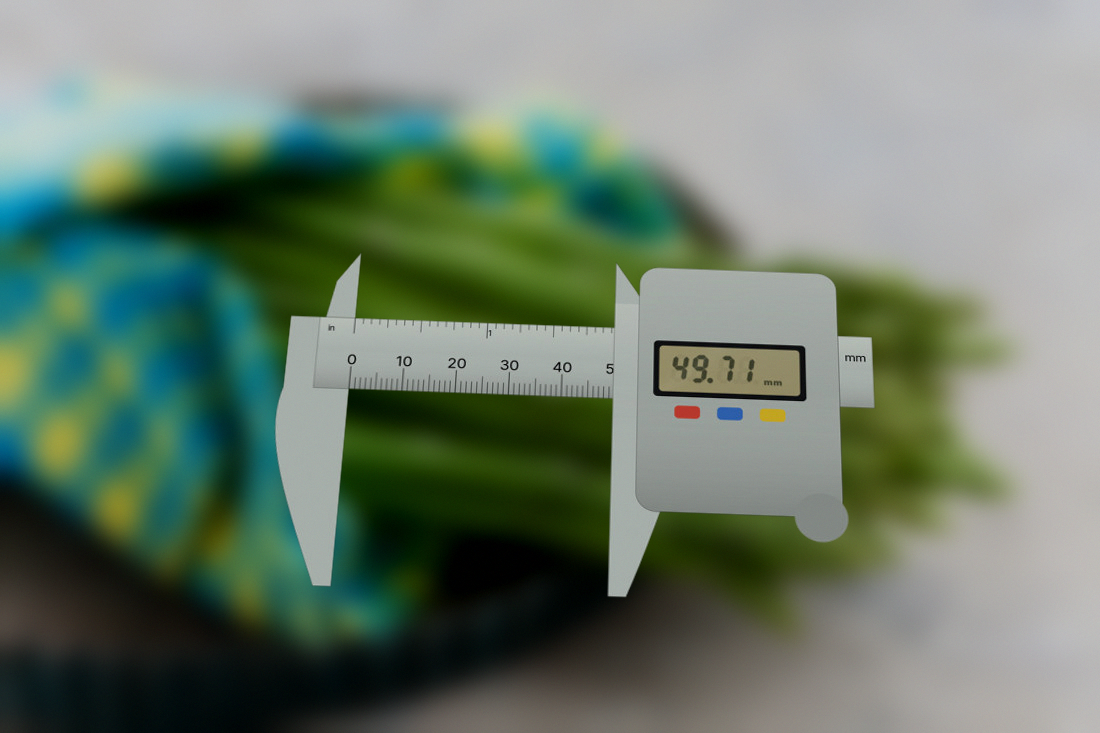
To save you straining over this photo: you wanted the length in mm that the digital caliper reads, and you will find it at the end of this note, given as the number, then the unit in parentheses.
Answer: 49.71 (mm)
